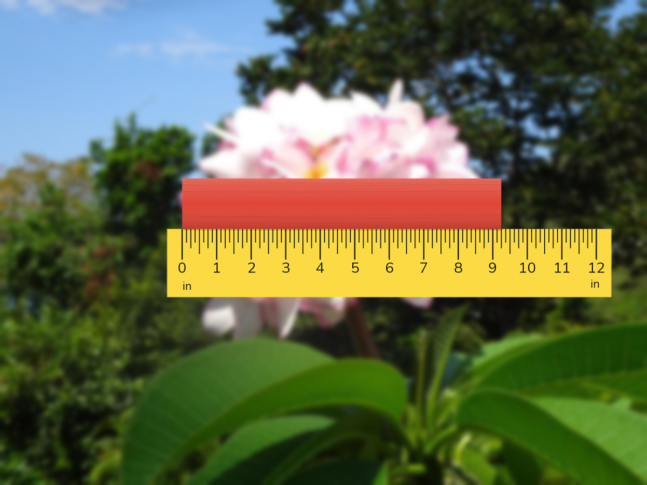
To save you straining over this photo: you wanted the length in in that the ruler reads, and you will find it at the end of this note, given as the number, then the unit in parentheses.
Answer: 9.25 (in)
